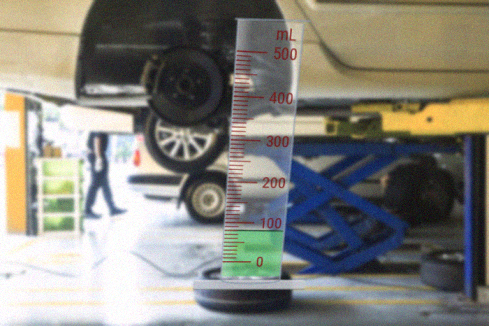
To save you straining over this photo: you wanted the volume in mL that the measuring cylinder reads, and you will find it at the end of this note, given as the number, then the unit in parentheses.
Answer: 80 (mL)
